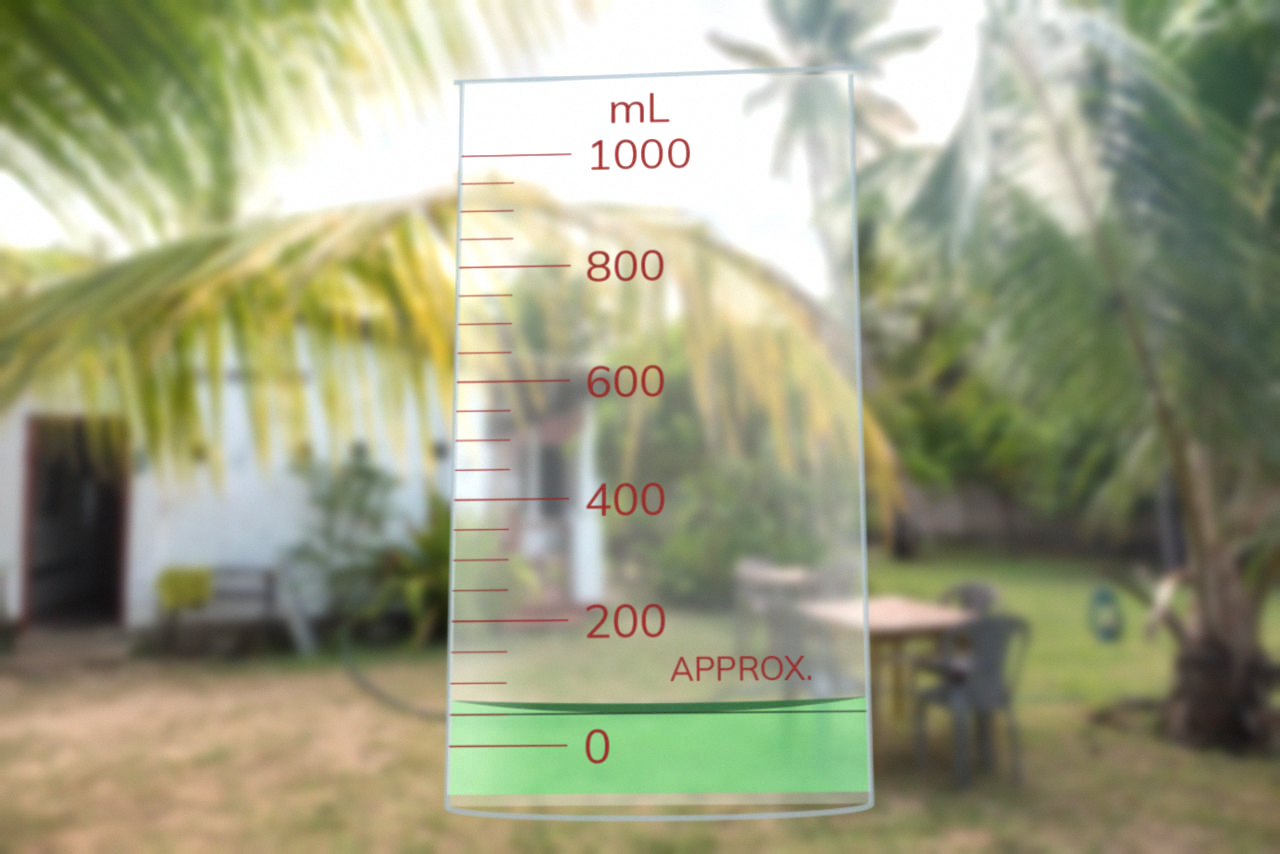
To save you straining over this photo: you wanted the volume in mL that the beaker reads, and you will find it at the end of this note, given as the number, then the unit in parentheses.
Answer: 50 (mL)
